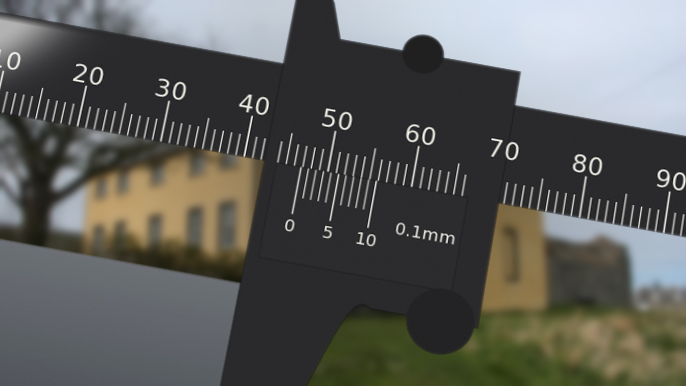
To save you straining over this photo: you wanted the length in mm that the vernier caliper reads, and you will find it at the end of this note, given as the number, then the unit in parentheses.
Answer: 46.8 (mm)
